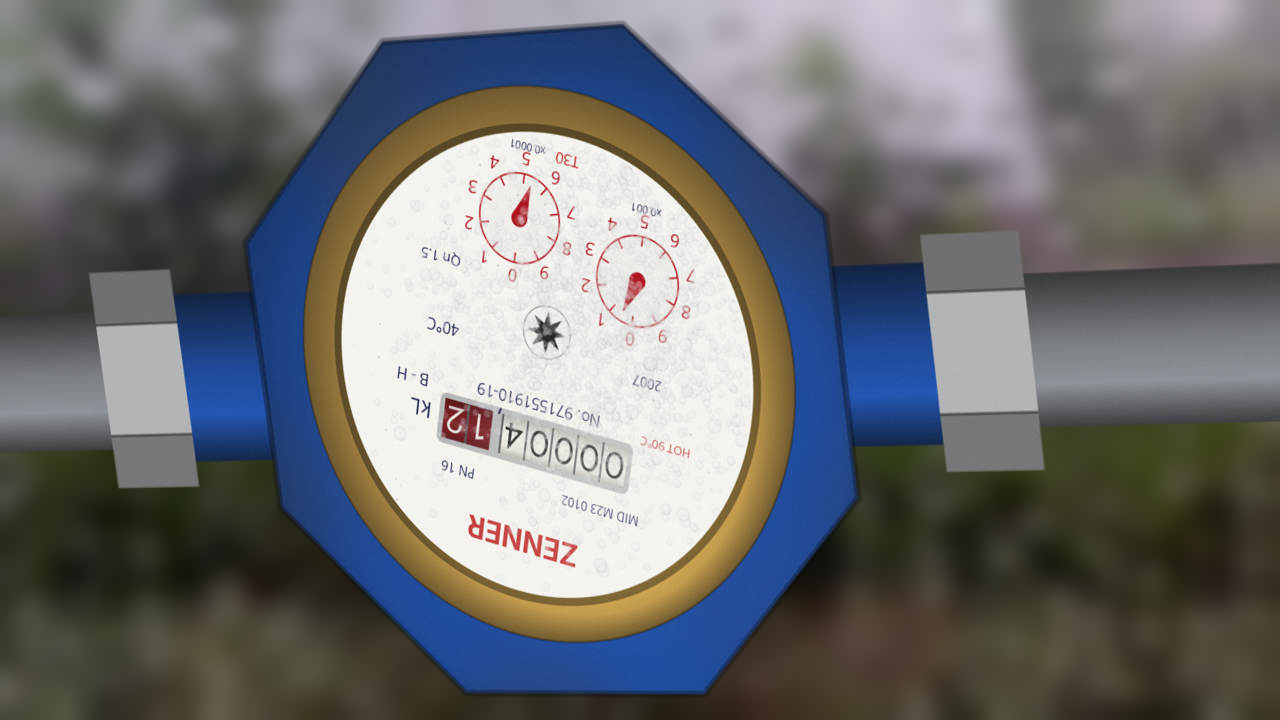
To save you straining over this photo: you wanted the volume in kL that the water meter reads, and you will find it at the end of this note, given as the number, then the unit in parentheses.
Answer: 4.1205 (kL)
